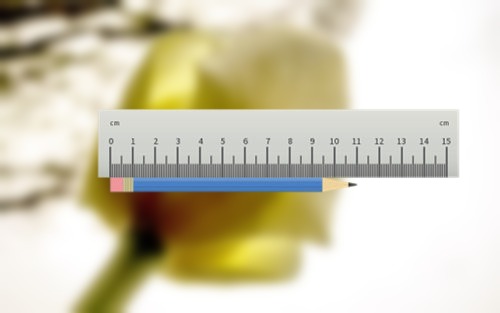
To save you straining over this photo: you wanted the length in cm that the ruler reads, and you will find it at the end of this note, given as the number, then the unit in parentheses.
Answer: 11 (cm)
